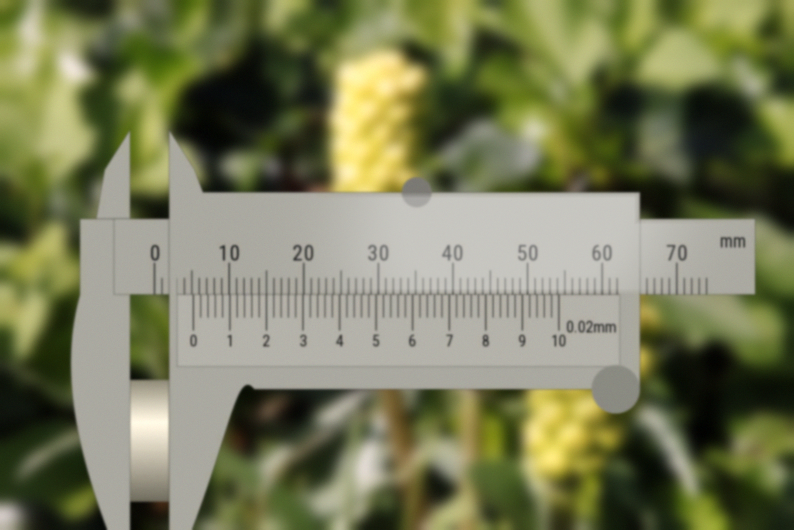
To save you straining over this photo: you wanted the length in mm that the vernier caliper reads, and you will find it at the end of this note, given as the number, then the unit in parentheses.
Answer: 5.2 (mm)
